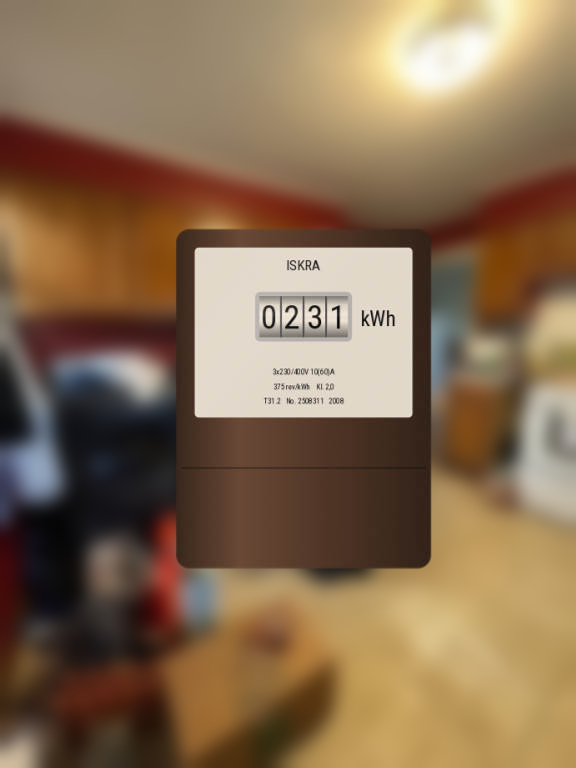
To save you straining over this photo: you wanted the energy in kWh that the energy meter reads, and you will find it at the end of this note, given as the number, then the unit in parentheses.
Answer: 231 (kWh)
